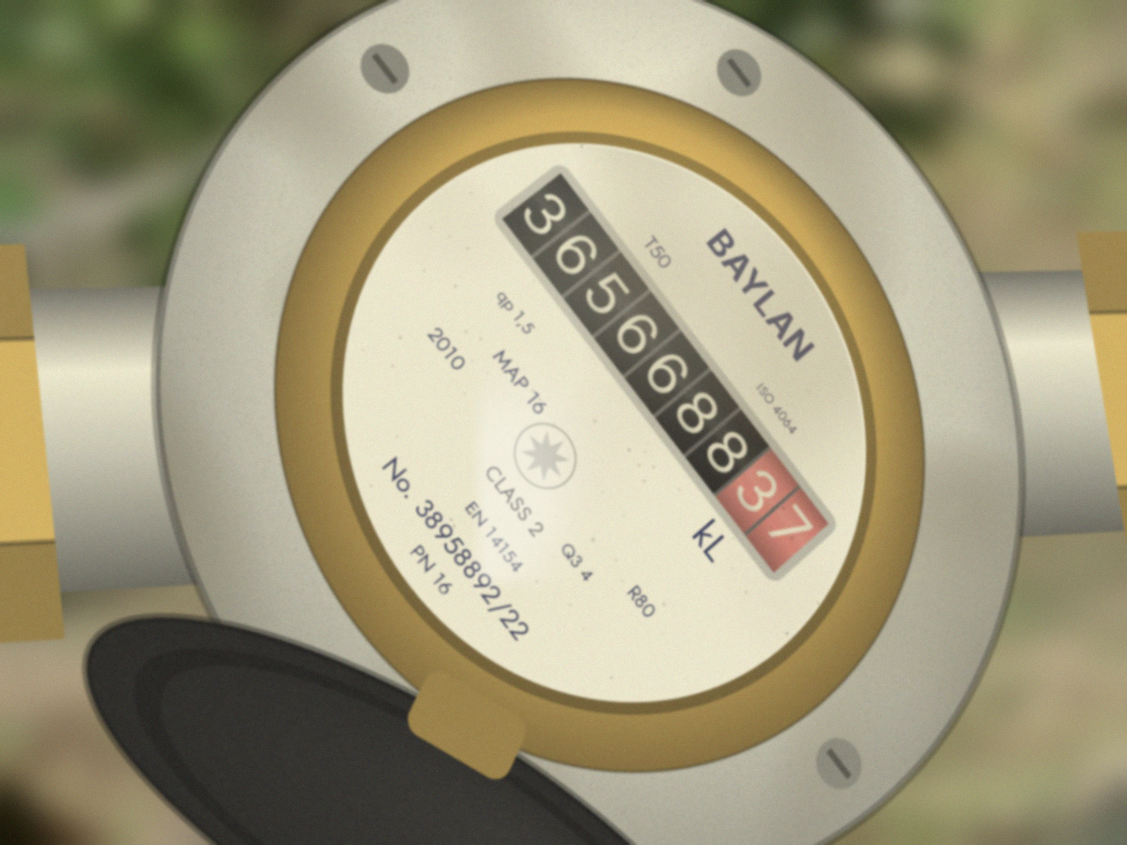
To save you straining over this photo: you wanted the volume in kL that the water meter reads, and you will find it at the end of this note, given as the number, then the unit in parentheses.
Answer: 3656688.37 (kL)
